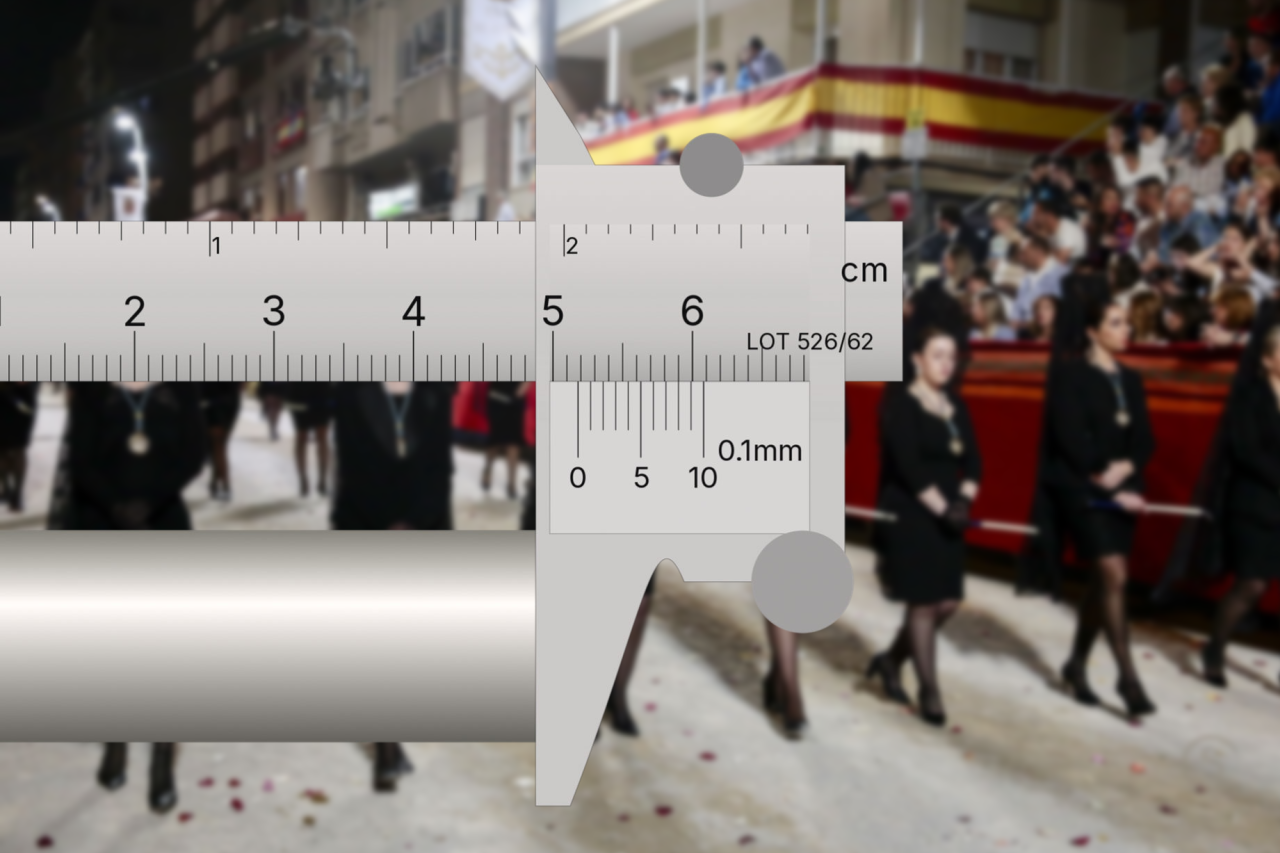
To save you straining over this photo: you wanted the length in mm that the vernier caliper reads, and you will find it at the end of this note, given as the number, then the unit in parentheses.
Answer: 51.8 (mm)
